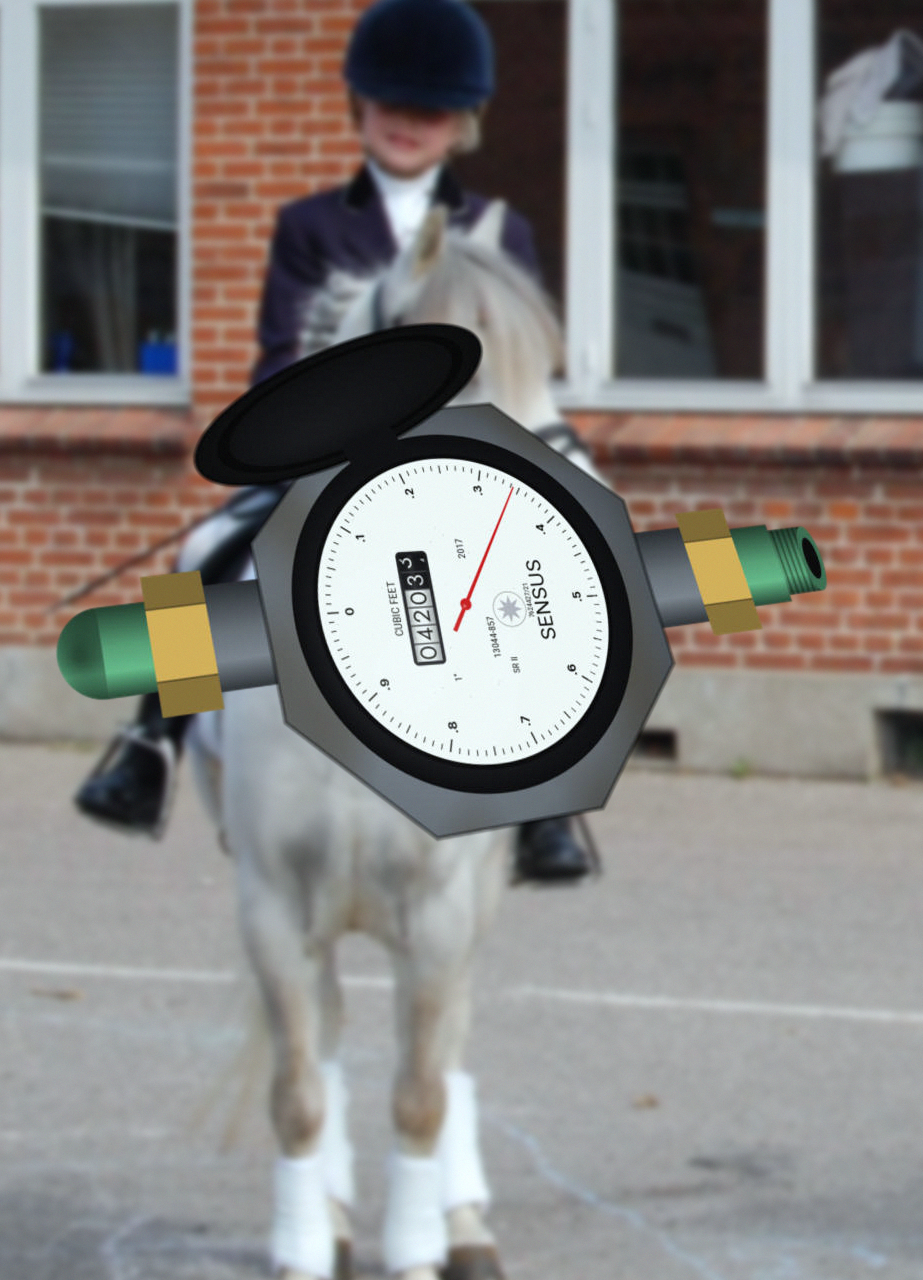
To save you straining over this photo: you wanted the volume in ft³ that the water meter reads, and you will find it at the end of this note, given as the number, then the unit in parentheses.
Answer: 42033.34 (ft³)
